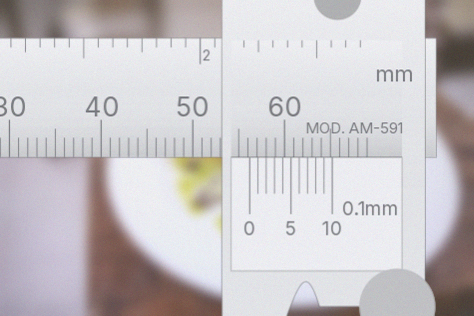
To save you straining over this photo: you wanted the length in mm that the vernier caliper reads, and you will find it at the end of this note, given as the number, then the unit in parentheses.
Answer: 56.2 (mm)
